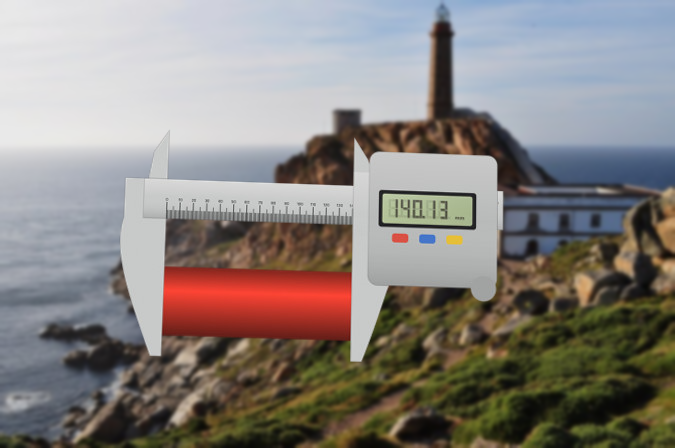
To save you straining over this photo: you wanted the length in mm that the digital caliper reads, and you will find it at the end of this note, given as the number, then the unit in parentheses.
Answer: 140.13 (mm)
